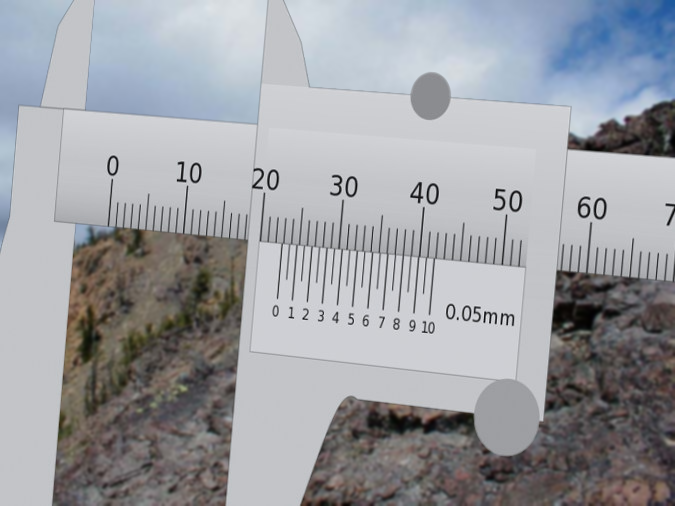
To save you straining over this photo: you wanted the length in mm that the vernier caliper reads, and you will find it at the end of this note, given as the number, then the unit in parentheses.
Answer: 22.8 (mm)
